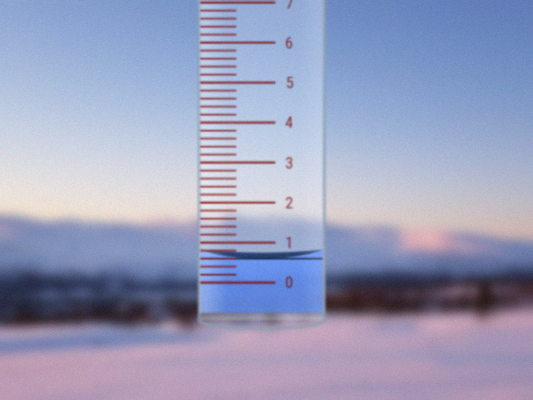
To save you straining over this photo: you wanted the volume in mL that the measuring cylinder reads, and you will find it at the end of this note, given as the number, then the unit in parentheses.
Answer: 0.6 (mL)
